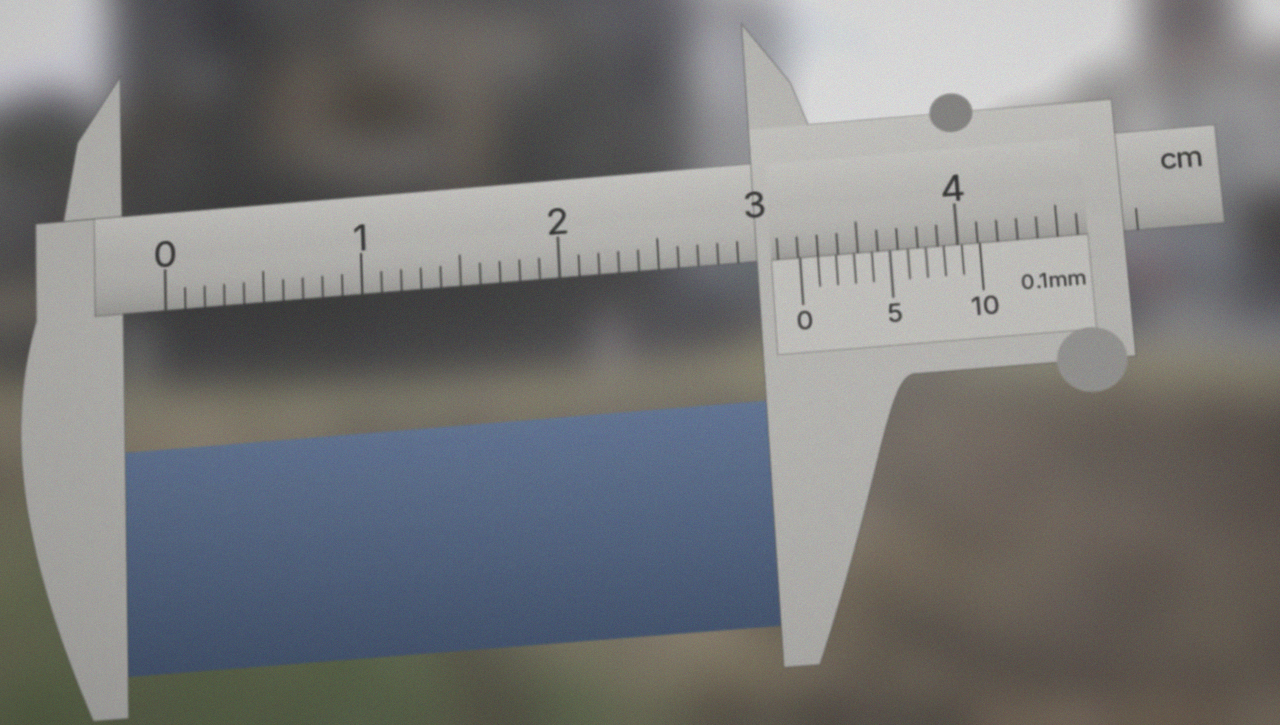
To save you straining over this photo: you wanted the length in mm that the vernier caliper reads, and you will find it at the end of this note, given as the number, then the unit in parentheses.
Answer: 32.1 (mm)
